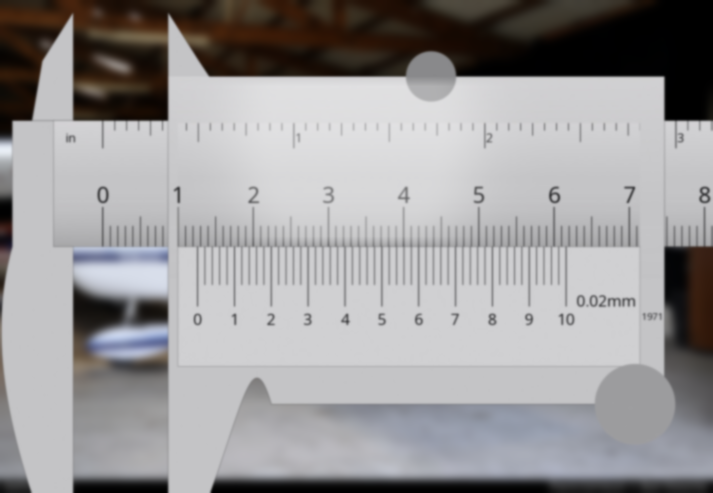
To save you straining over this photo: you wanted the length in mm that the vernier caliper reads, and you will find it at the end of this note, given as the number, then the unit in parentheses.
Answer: 12.6 (mm)
